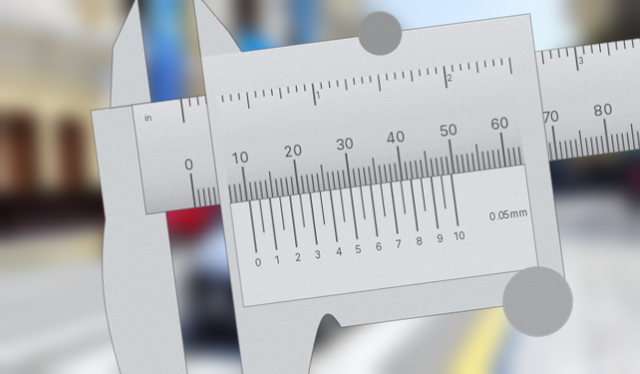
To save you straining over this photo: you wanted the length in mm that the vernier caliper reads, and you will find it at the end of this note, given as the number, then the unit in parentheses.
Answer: 10.5 (mm)
